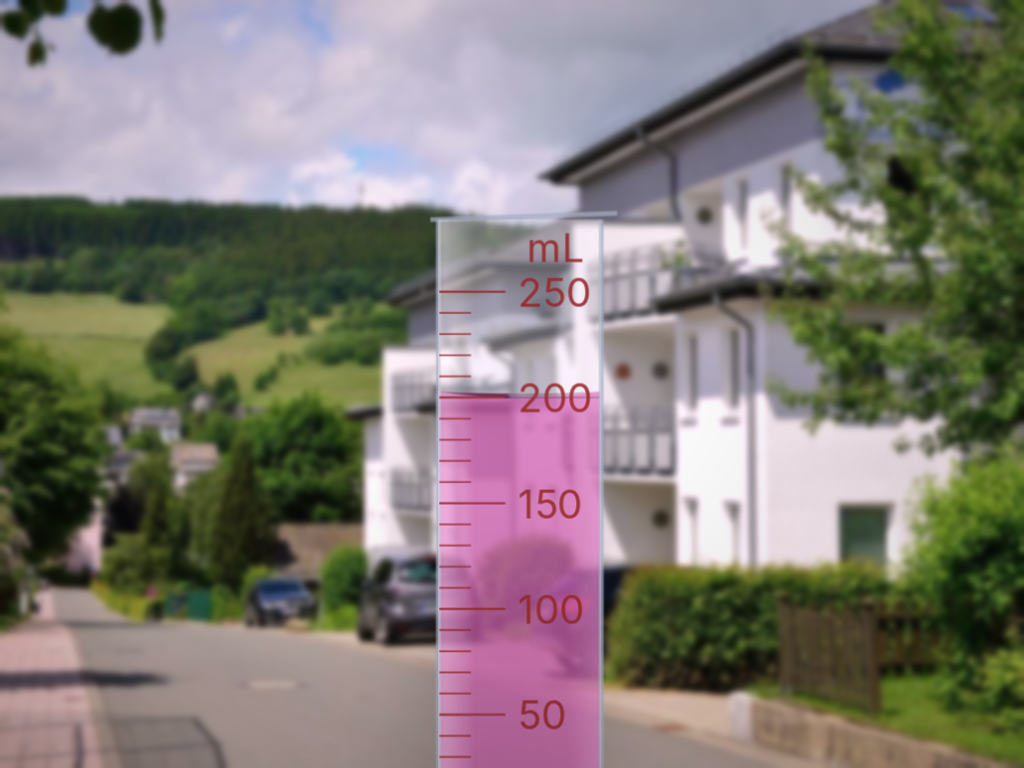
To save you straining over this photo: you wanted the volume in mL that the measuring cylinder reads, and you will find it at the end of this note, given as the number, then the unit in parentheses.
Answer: 200 (mL)
